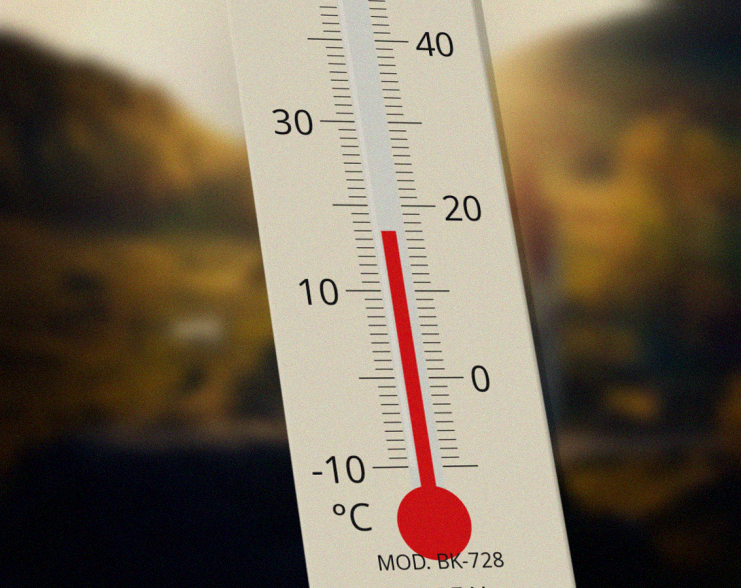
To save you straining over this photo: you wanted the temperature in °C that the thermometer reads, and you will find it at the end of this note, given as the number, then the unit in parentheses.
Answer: 17 (°C)
